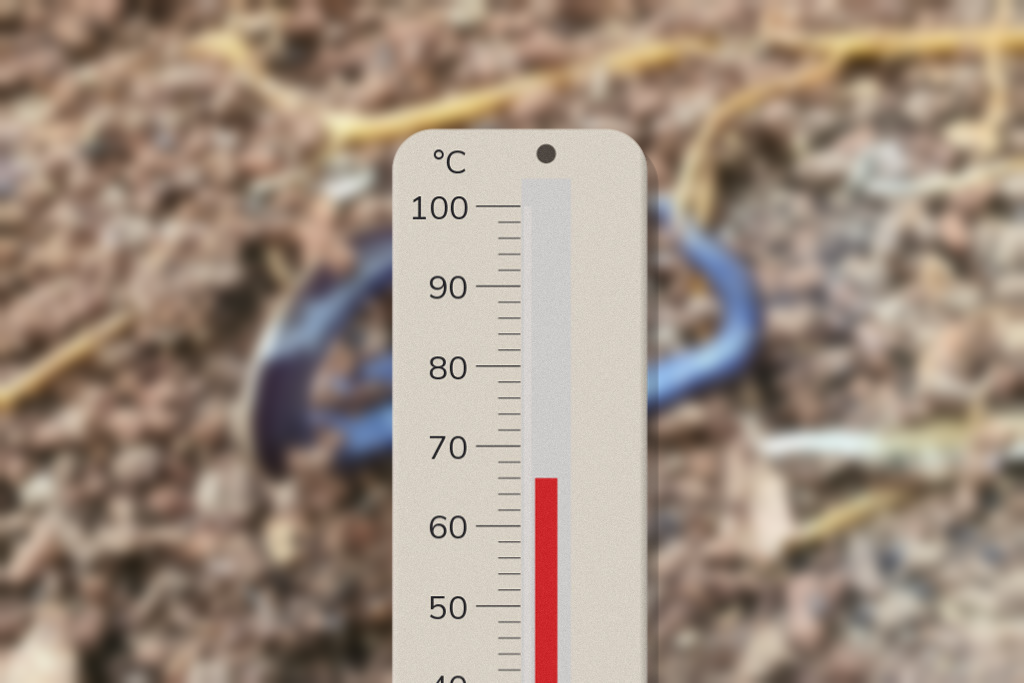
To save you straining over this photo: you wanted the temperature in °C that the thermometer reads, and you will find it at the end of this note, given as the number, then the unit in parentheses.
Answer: 66 (°C)
